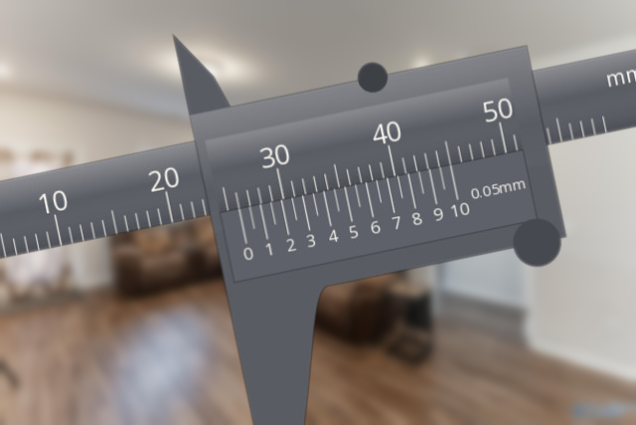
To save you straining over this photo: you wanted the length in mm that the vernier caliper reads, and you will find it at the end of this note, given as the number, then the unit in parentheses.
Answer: 26.0 (mm)
